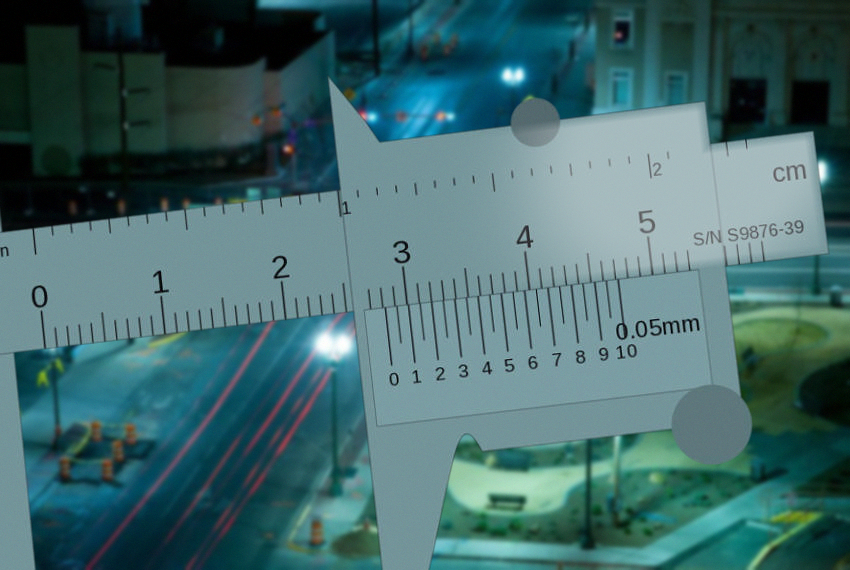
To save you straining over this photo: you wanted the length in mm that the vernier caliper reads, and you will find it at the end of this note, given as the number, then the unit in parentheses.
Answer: 28.2 (mm)
